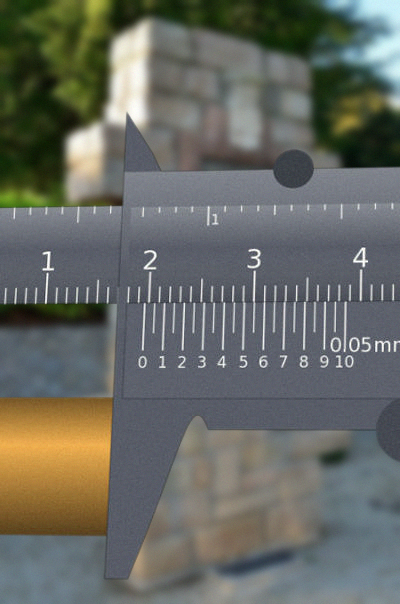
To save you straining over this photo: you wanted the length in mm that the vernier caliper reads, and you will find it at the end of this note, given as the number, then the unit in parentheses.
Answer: 19.6 (mm)
